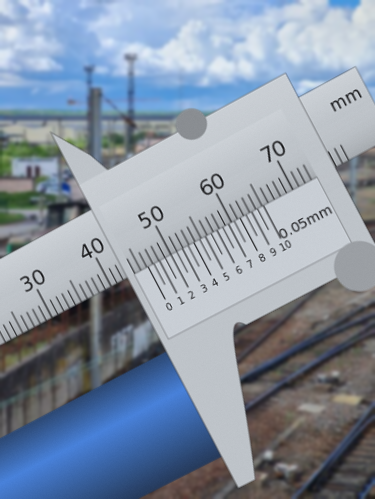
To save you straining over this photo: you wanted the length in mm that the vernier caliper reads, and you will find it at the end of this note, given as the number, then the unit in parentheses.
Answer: 46.2 (mm)
